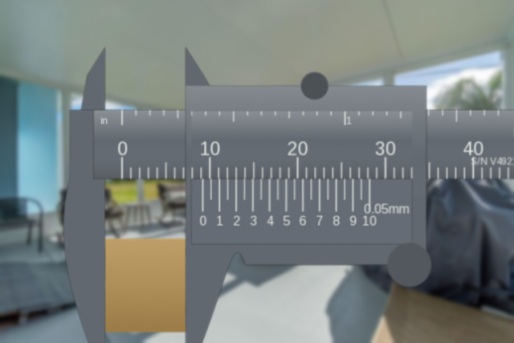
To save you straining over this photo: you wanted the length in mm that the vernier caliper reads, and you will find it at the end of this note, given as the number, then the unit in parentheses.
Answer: 9.2 (mm)
